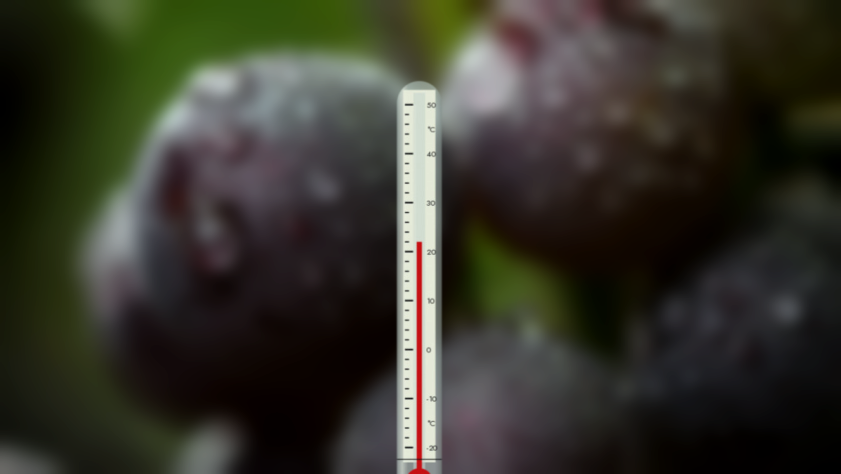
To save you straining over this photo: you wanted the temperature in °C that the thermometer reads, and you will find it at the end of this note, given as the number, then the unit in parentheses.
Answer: 22 (°C)
